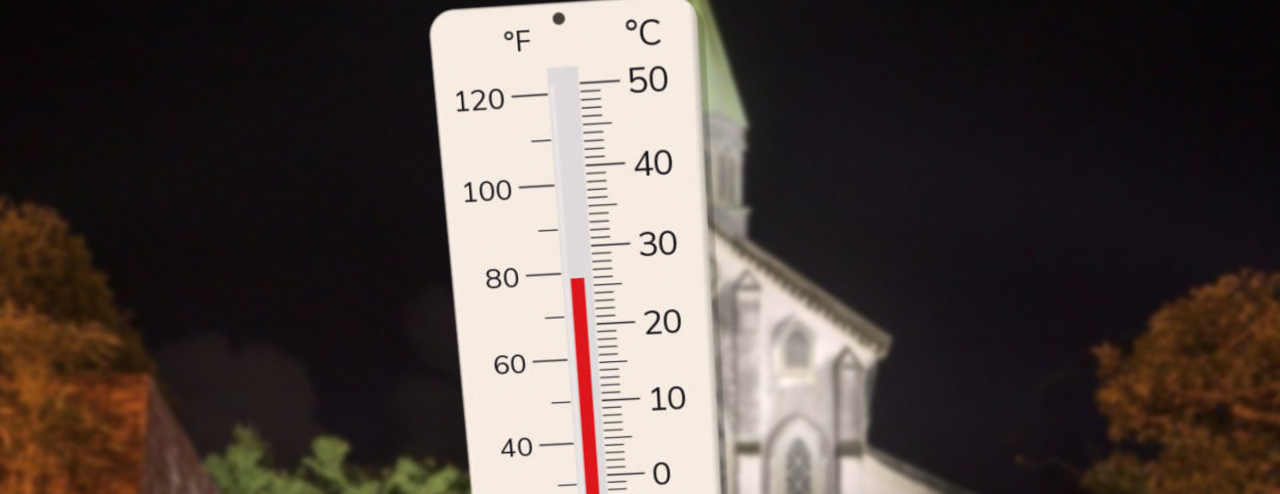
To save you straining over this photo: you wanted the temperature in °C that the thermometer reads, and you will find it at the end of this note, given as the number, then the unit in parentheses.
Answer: 26 (°C)
